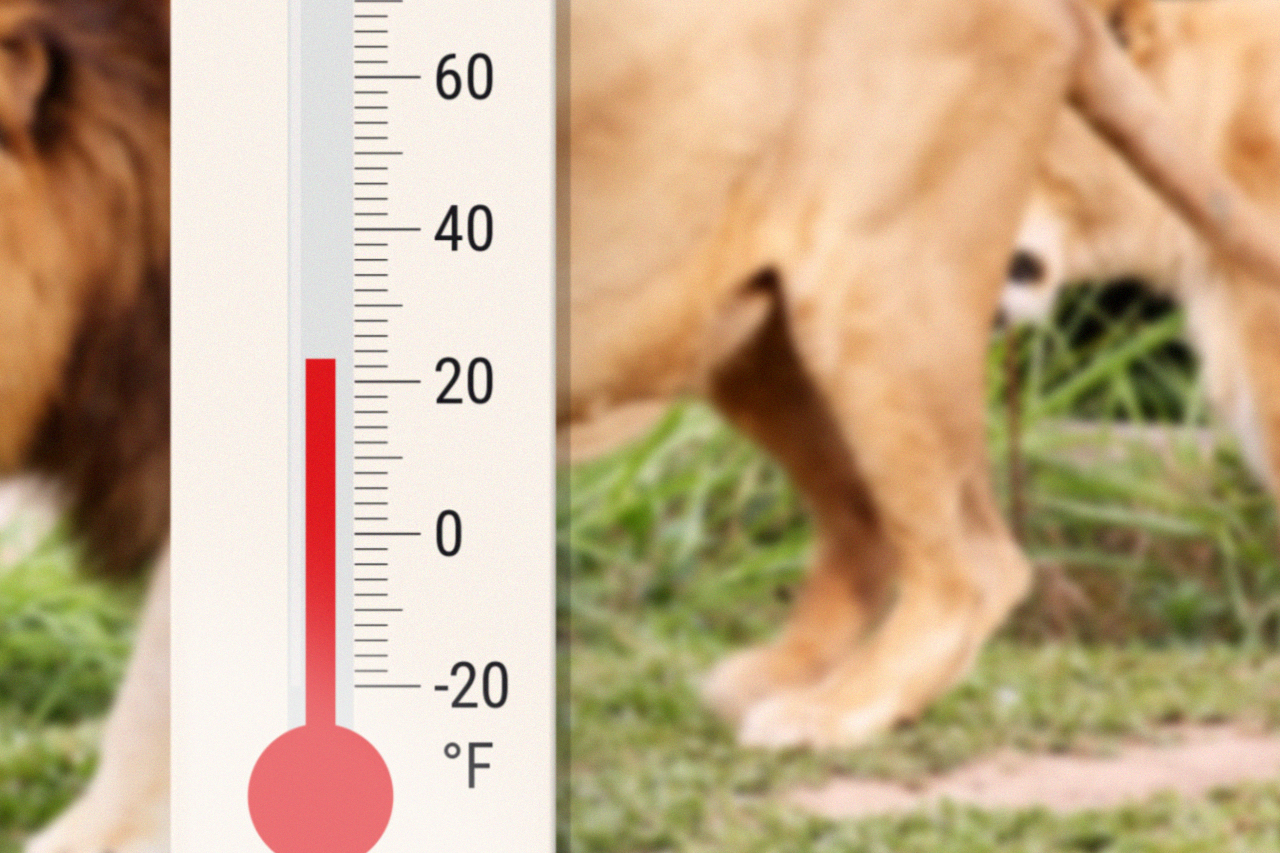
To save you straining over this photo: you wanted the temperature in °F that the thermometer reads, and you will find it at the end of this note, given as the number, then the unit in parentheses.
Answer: 23 (°F)
